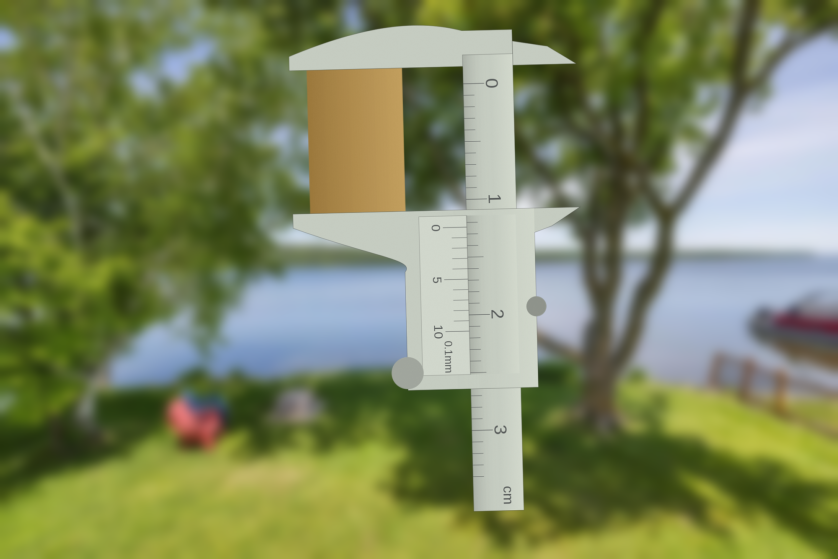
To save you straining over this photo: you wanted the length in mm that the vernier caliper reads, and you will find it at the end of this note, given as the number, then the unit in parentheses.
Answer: 12.4 (mm)
